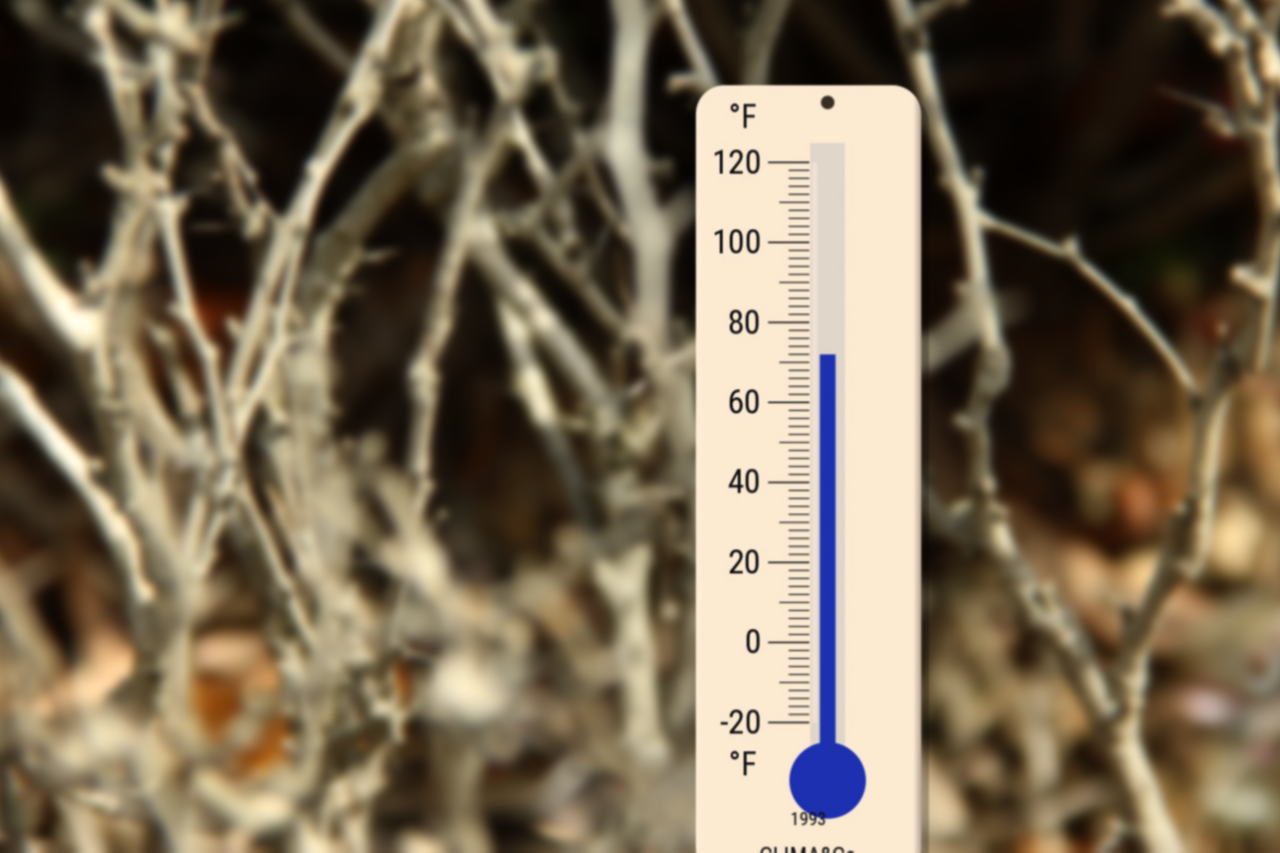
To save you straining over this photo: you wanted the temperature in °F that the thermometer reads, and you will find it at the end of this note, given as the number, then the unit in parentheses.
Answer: 72 (°F)
